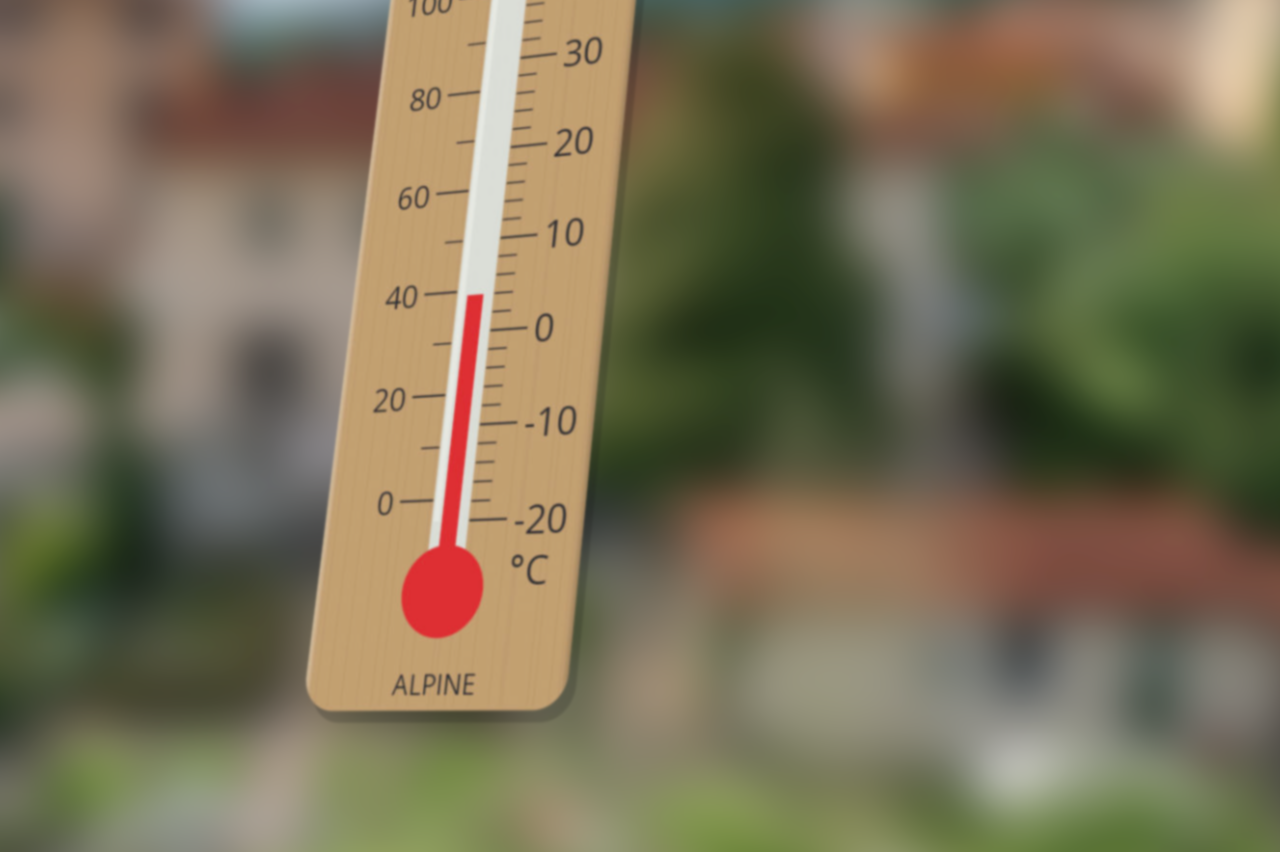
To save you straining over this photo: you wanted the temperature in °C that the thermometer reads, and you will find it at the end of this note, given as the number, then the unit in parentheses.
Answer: 4 (°C)
